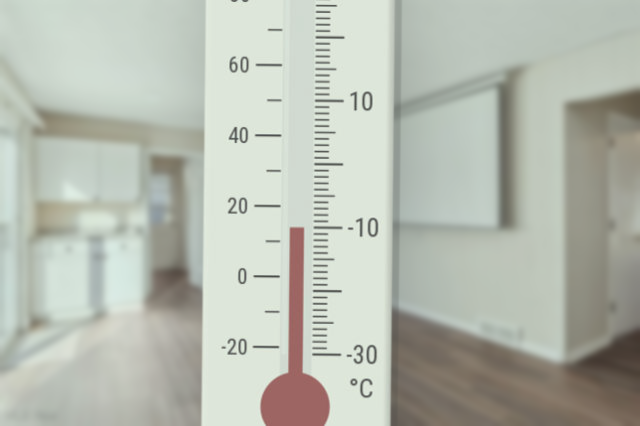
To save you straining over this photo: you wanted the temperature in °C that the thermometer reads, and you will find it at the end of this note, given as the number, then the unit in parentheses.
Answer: -10 (°C)
